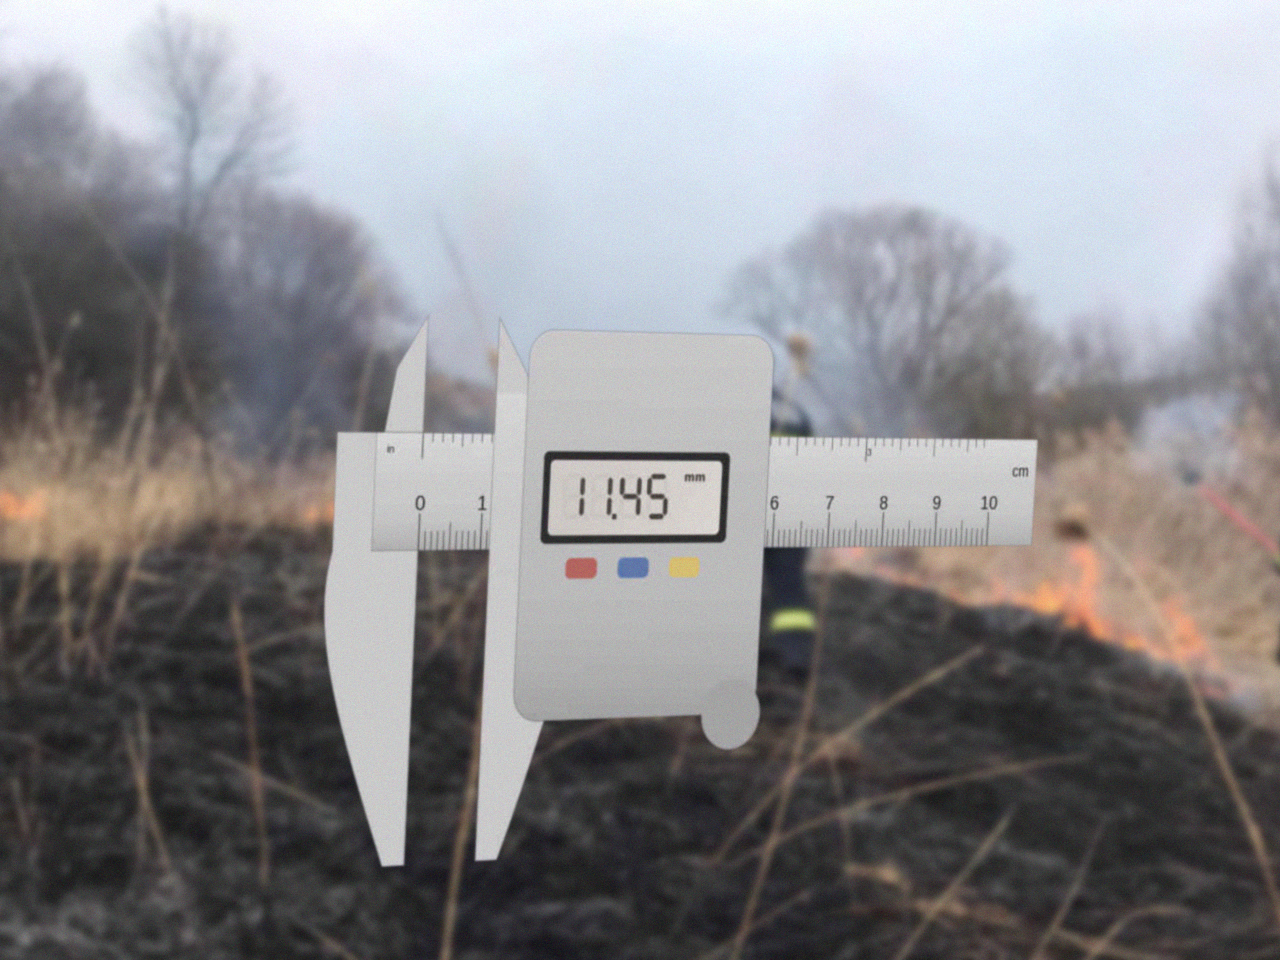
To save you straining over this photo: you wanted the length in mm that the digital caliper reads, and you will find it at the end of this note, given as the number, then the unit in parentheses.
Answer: 11.45 (mm)
